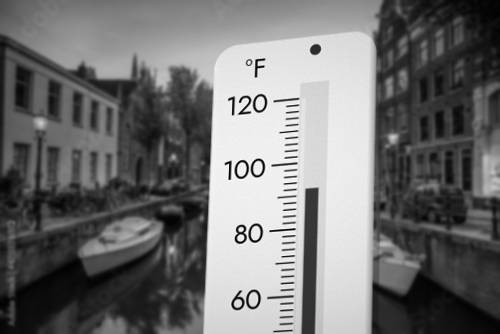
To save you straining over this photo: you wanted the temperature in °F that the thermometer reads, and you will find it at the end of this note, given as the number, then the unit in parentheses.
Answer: 92 (°F)
